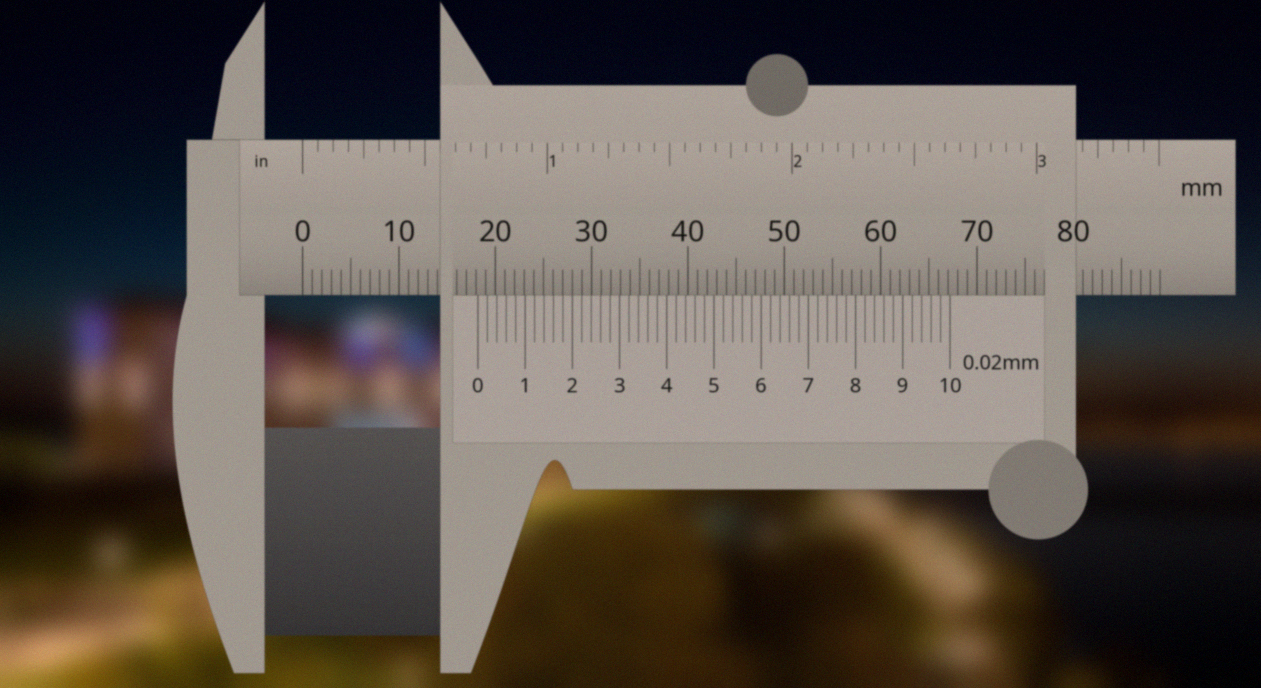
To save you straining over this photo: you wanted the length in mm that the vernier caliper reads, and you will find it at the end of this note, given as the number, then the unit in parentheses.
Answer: 18.2 (mm)
